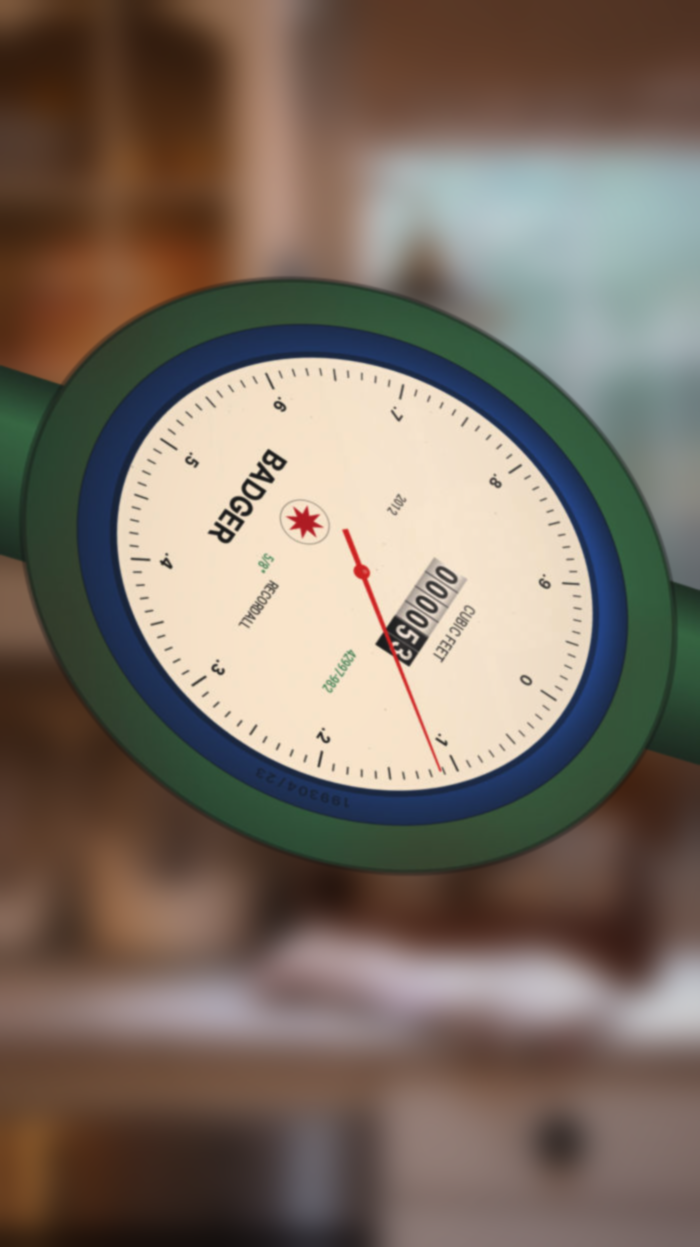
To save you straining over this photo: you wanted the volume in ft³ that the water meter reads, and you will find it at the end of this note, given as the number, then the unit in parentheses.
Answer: 53.11 (ft³)
